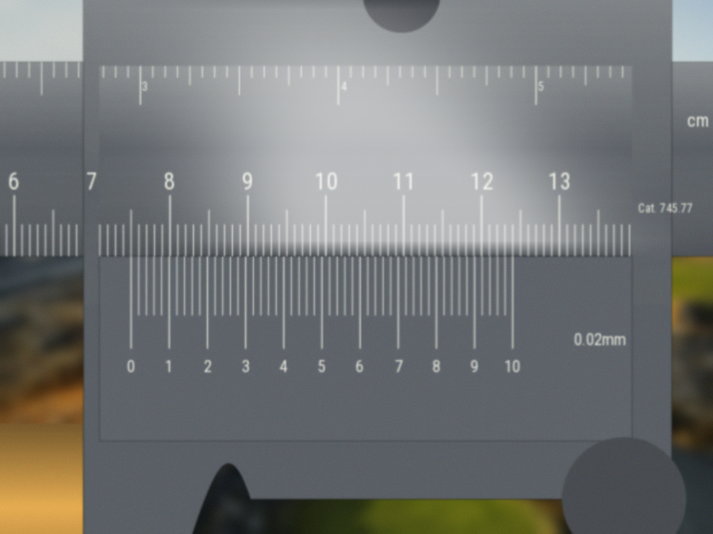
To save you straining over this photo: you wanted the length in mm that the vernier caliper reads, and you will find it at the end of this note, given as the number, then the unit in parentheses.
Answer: 75.0 (mm)
